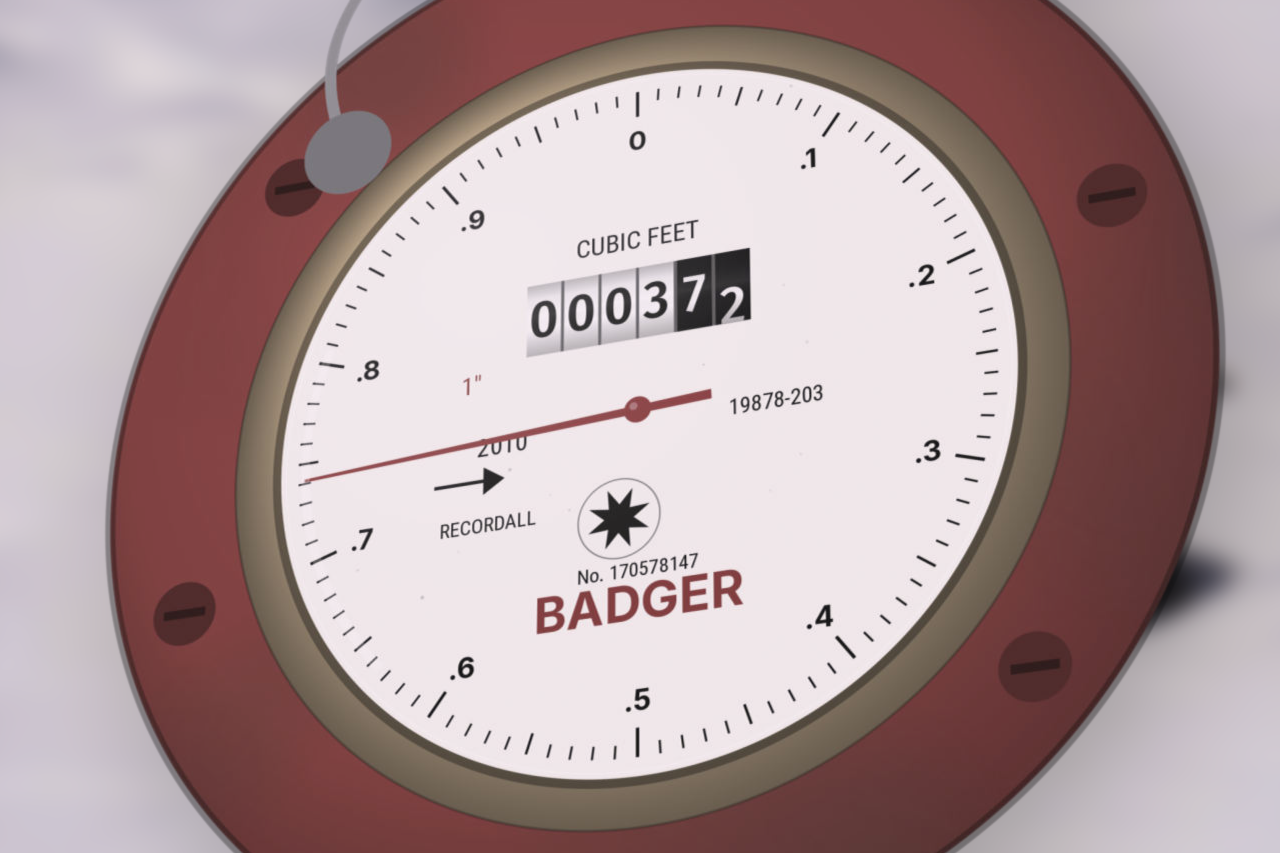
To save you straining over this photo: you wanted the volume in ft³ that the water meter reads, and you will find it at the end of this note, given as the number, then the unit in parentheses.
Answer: 371.74 (ft³)
